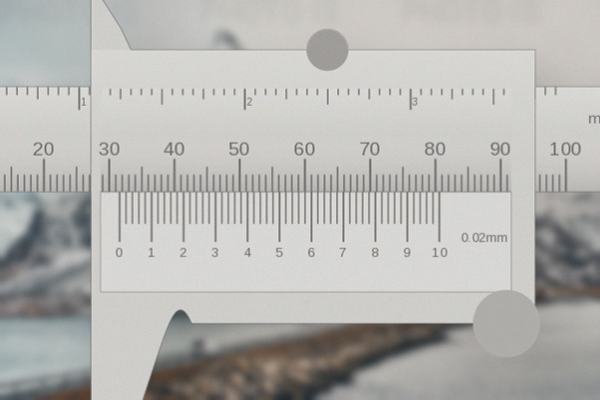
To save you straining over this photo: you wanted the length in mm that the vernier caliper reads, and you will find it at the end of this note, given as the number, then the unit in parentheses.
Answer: 31.6 (mm)
